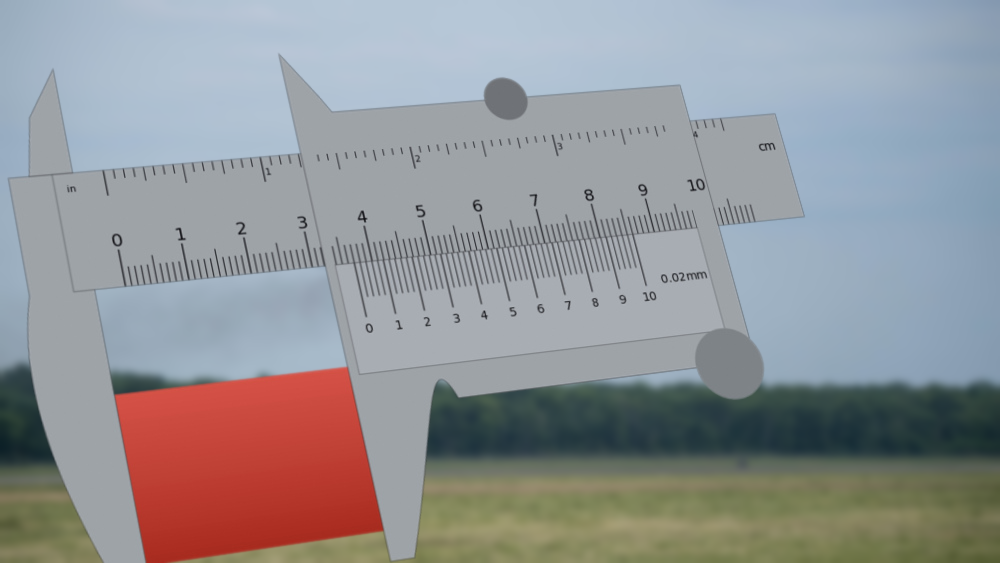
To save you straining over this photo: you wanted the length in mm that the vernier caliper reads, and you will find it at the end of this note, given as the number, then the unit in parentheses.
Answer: 37.0 (mm)
